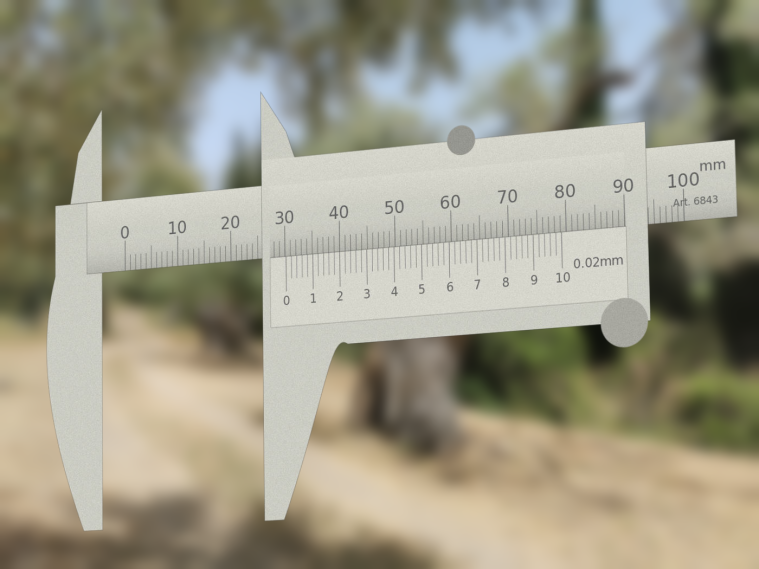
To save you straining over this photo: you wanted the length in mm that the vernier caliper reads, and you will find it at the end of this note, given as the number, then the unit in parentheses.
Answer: 30.2 (mm)
